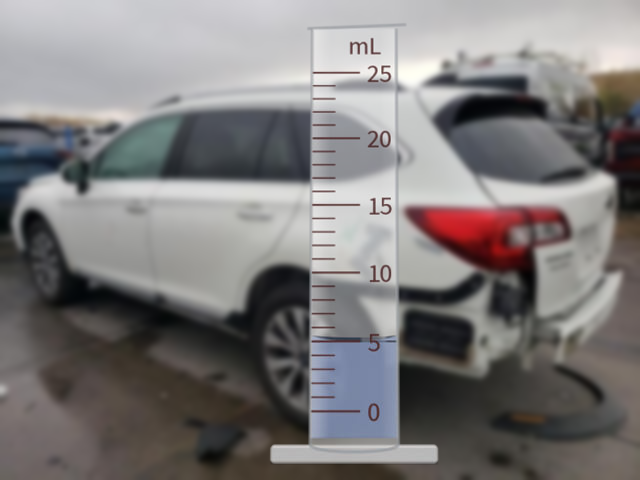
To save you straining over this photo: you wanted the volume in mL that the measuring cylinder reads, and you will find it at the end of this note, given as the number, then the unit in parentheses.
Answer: 5 (mL)
